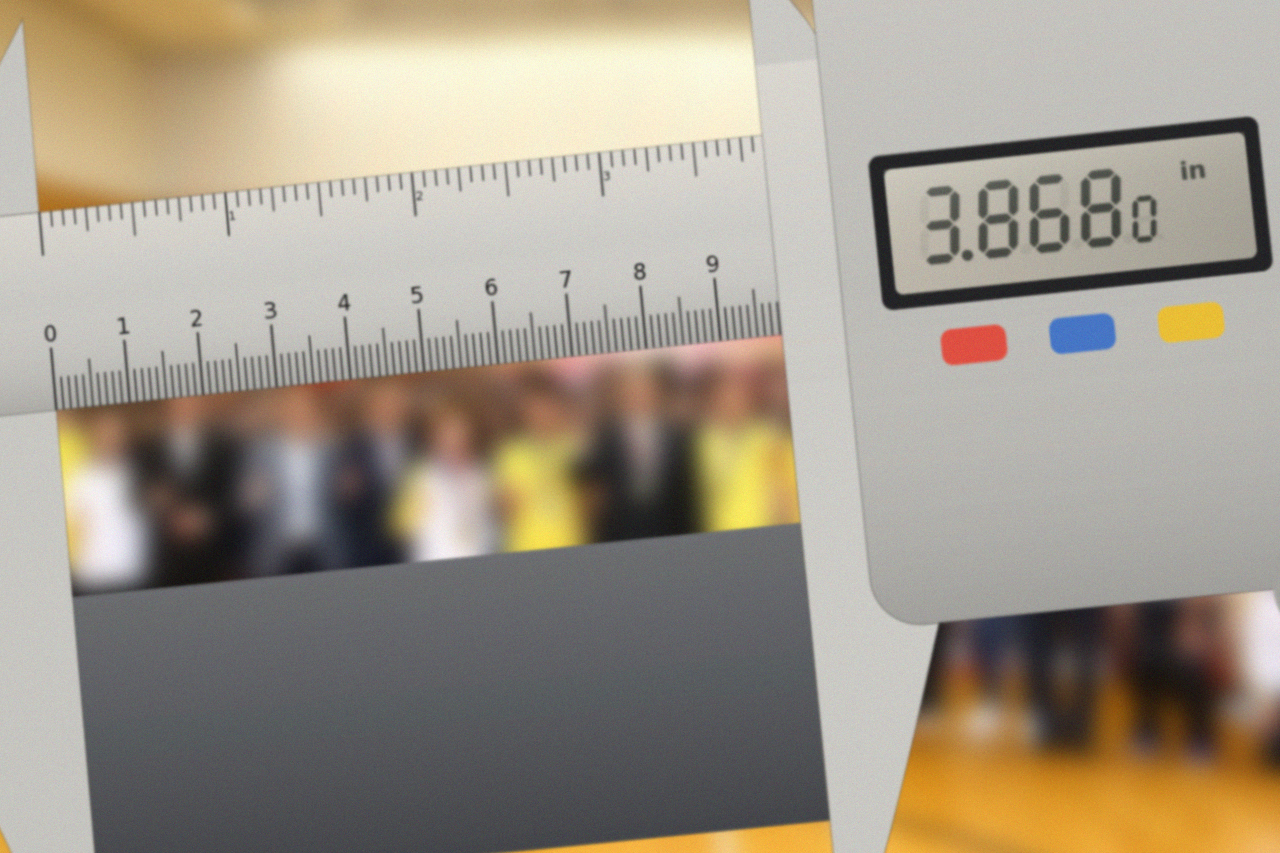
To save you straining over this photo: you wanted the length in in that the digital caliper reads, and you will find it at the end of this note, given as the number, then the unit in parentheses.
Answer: 3.8680 (in)
